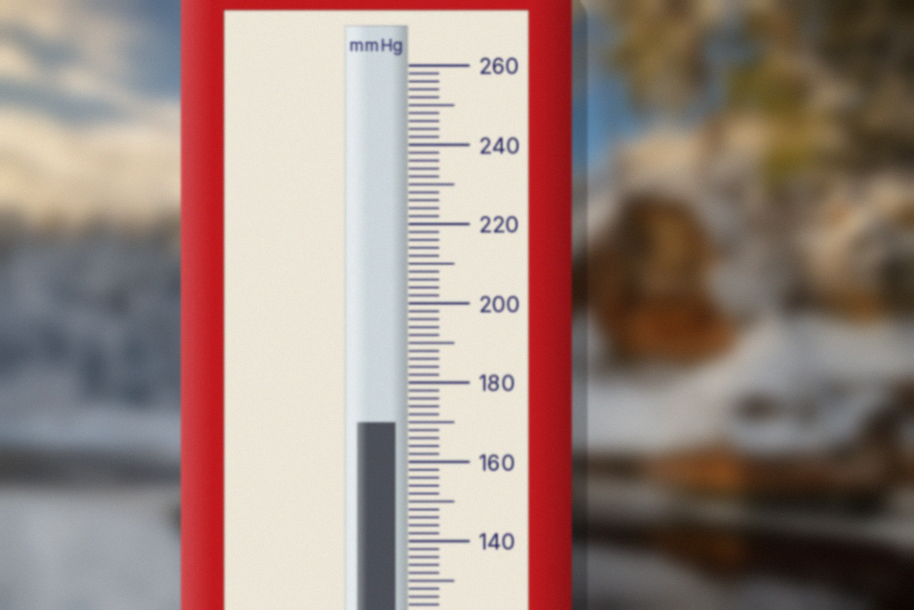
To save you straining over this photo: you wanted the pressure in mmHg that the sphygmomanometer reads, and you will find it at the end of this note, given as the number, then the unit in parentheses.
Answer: 170 (mmHg)
